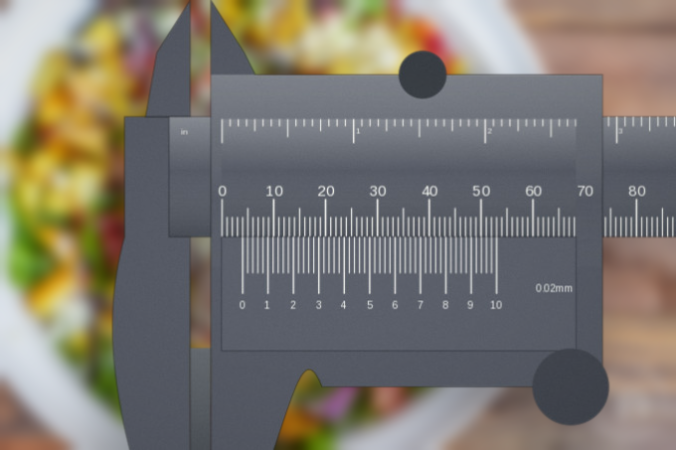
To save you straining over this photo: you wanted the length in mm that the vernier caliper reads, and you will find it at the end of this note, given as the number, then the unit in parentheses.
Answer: 4.0 (mm)
